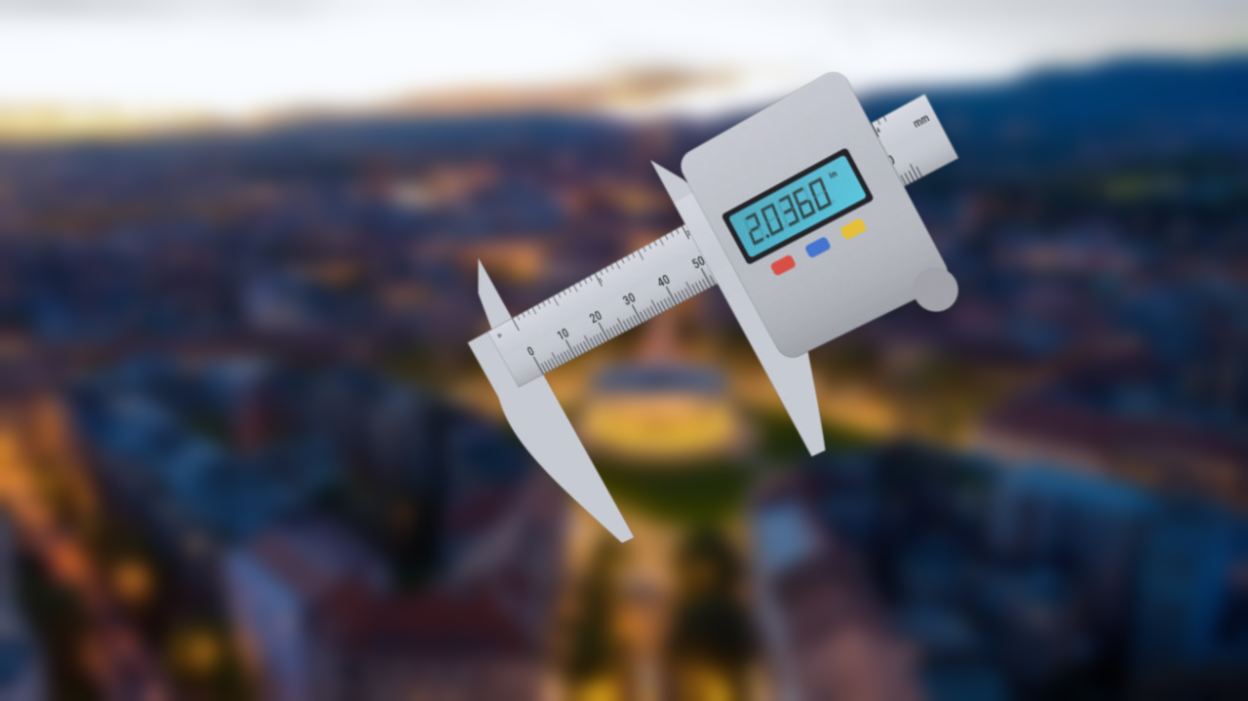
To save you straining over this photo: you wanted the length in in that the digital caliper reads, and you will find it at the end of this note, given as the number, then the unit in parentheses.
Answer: 2.0360 (in)
